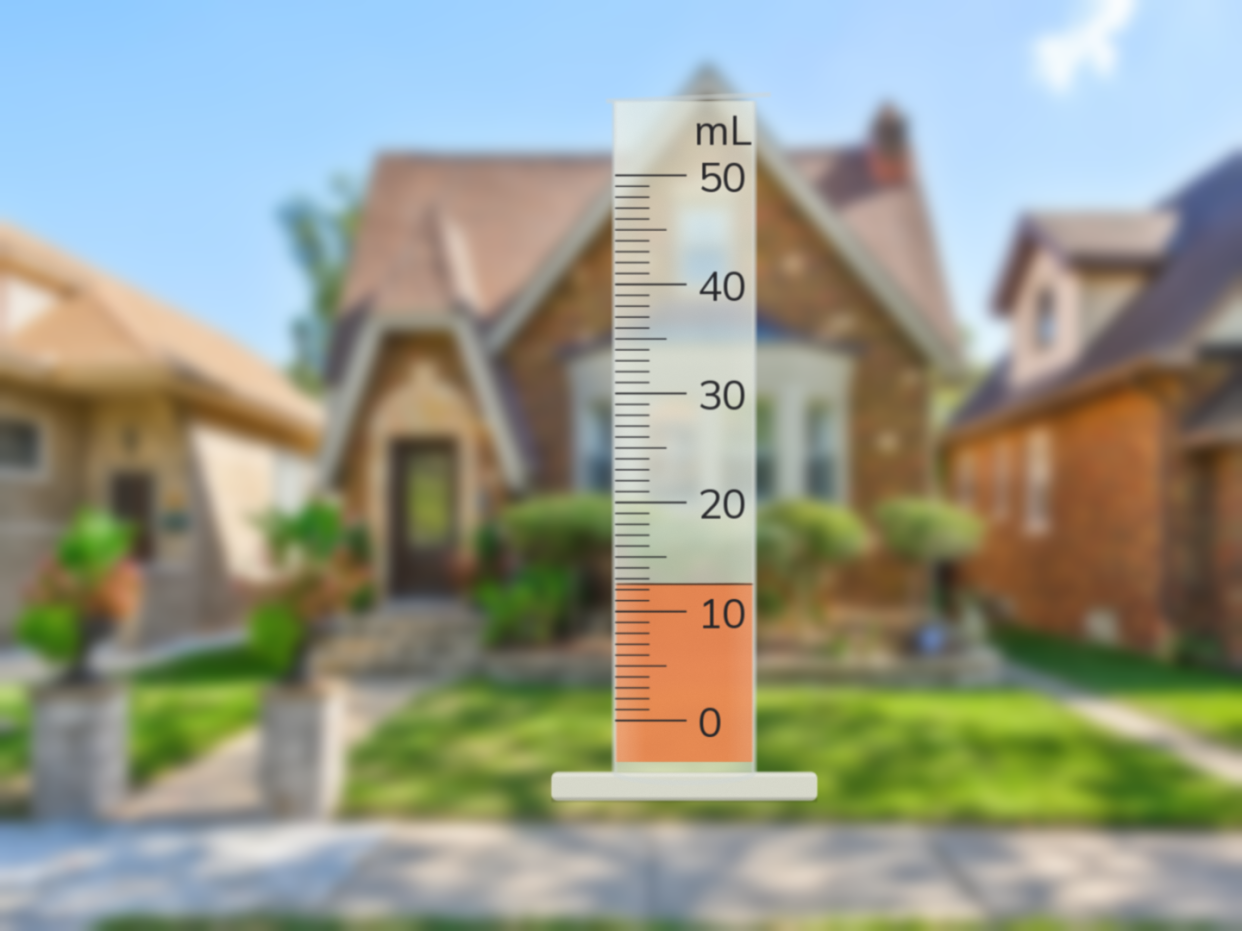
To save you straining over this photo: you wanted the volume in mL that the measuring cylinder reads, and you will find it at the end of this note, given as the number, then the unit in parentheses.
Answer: 12.5 (mL)
